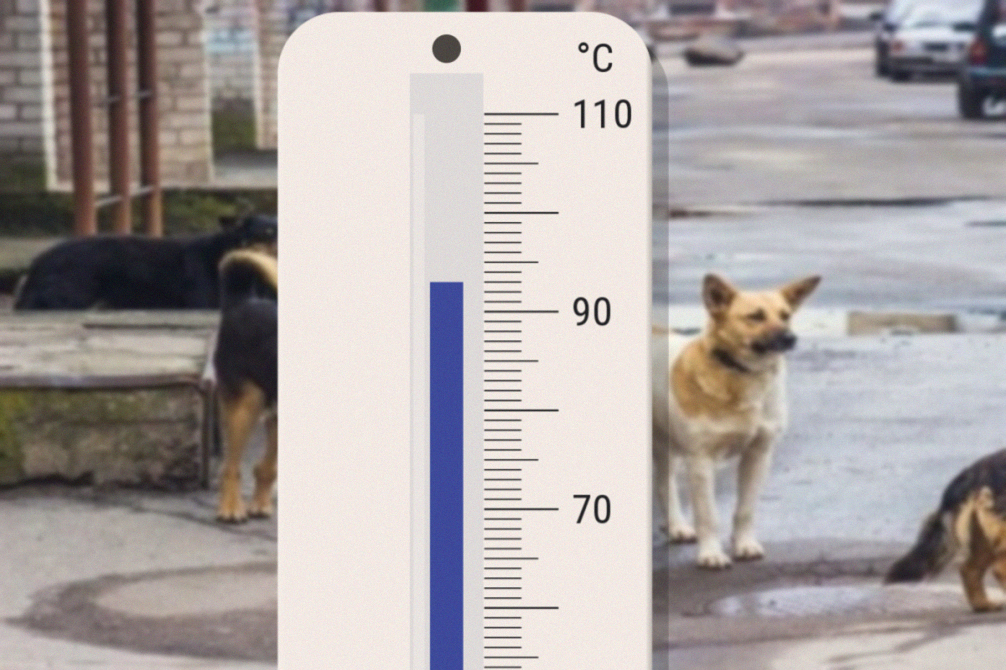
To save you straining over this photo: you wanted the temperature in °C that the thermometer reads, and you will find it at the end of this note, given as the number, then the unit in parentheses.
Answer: 93 (°C)
